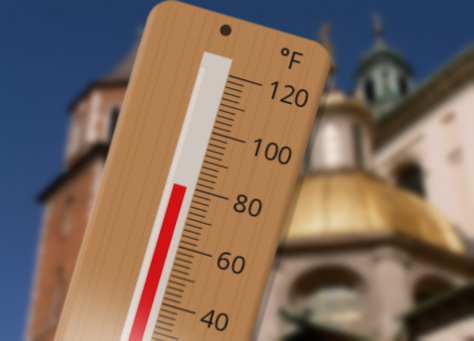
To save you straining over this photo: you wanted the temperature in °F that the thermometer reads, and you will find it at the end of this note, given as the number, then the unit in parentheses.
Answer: 80 (°F)
